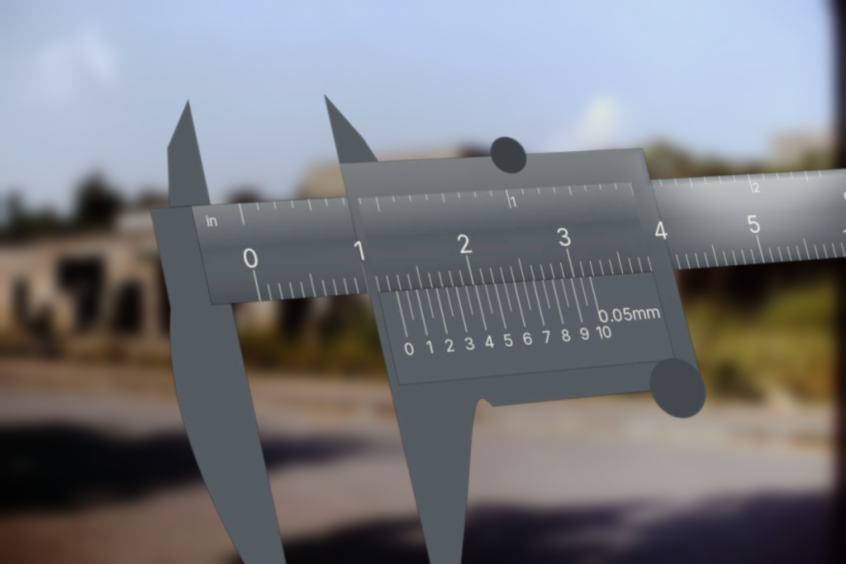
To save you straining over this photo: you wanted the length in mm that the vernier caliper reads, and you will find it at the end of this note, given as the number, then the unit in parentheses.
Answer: 12.6 (mm)
